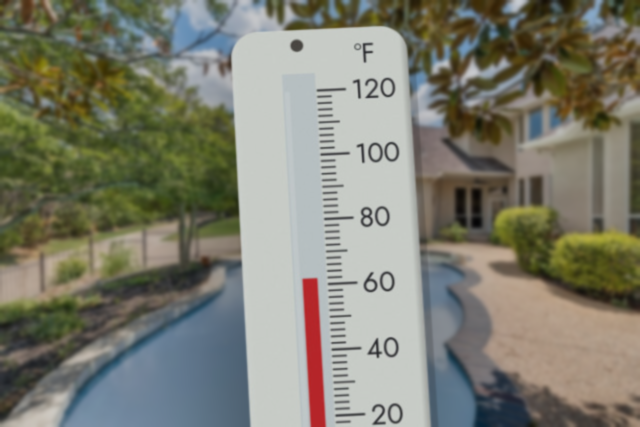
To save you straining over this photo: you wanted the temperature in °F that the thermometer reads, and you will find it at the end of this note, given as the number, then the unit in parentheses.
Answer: 62 (°F)
